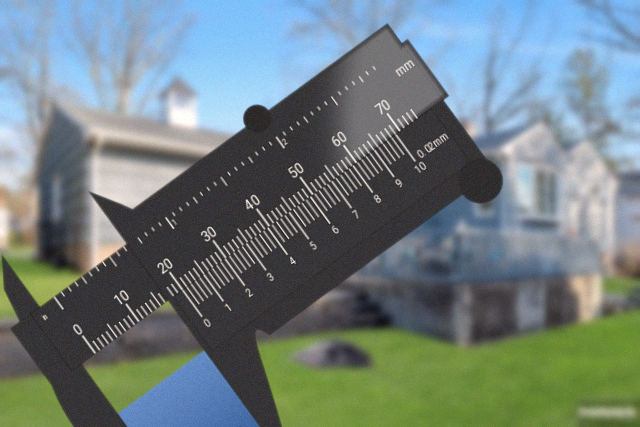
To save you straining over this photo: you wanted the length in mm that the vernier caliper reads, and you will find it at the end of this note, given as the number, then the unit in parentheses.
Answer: 20.0 (mm)
